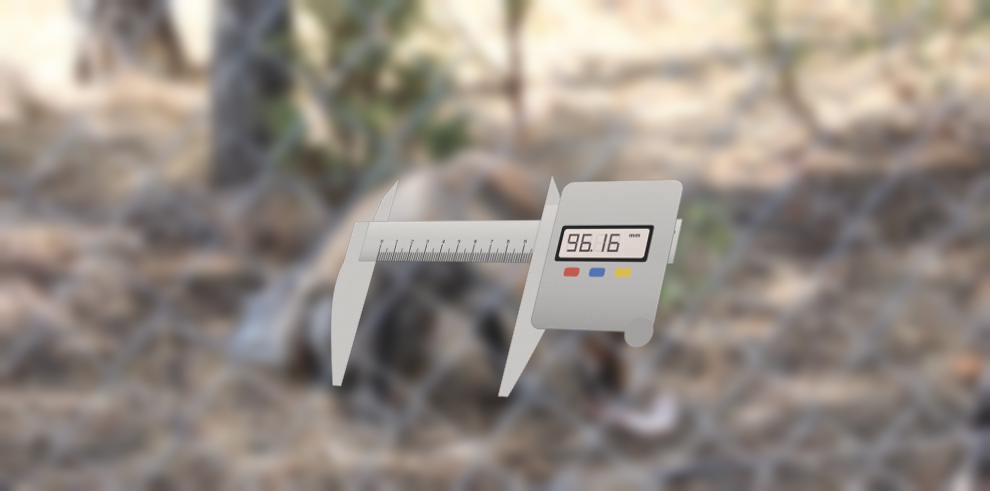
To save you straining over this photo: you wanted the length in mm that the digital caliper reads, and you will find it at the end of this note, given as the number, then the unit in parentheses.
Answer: 96.16 (mm)
